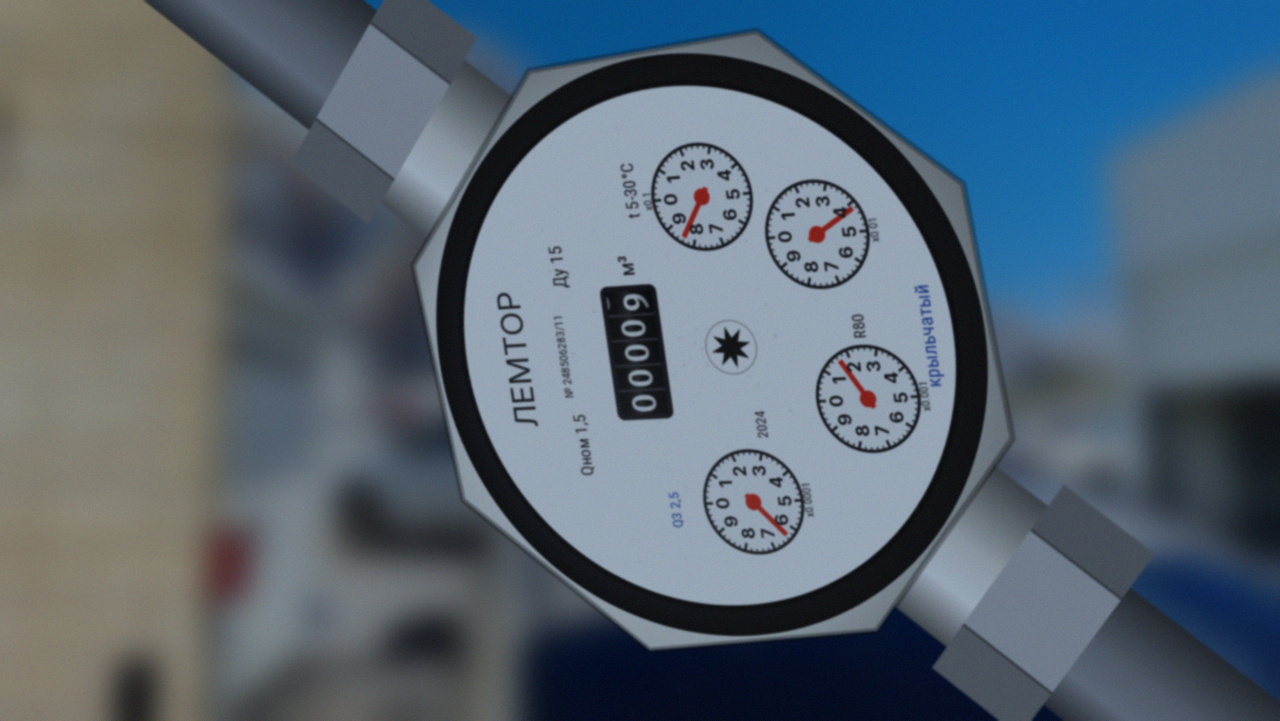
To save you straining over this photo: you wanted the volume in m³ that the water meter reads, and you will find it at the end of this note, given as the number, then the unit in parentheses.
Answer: 8.8416 (m³)
